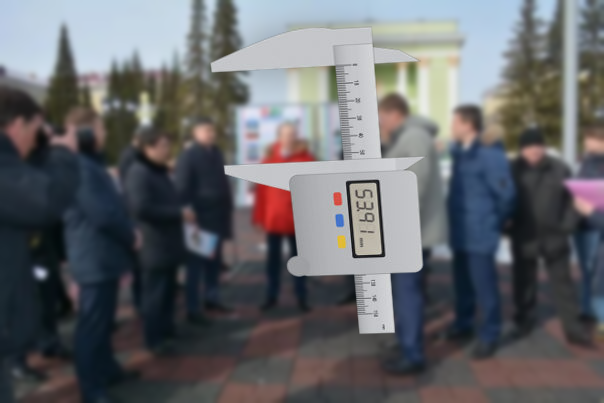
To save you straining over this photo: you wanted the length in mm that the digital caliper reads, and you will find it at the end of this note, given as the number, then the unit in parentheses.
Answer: 53.91 (mm)
